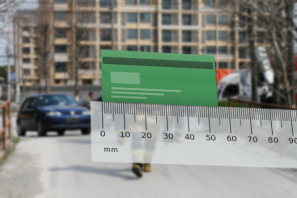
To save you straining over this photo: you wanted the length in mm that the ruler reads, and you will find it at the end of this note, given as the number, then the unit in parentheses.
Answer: 55 (mm)
